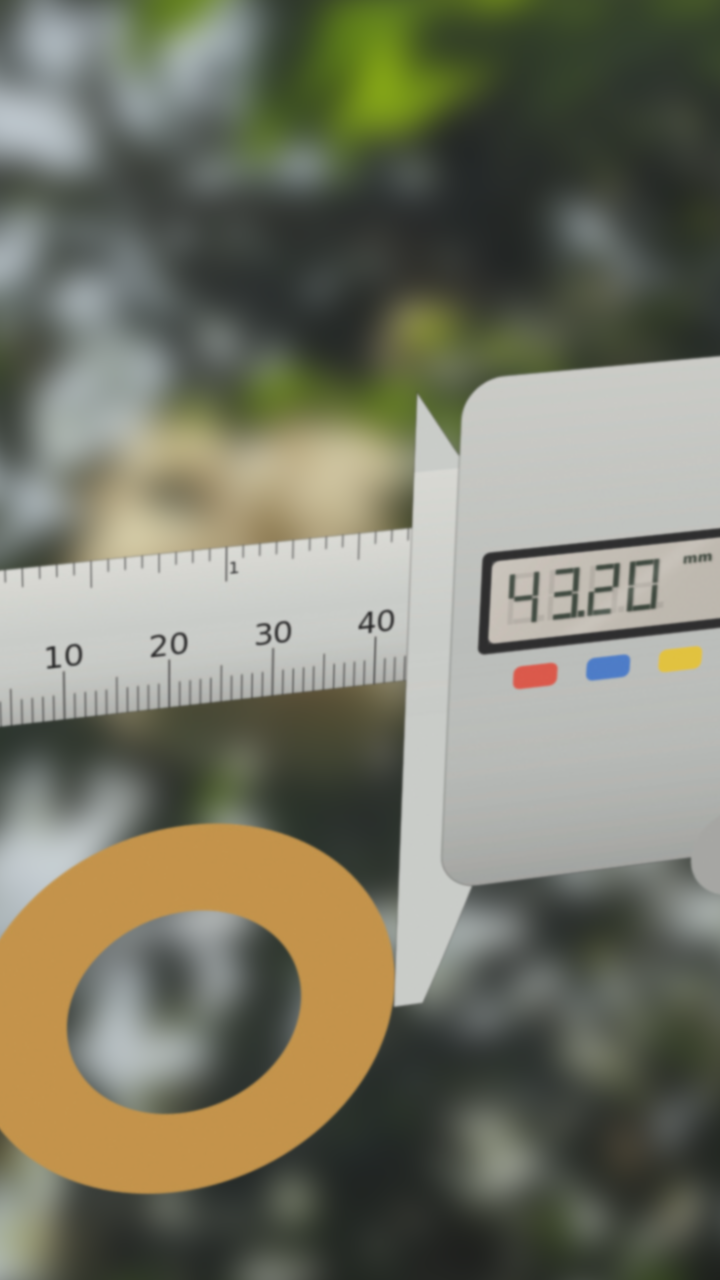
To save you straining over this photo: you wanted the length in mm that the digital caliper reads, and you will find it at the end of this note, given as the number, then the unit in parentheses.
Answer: 43.20 (mm)
